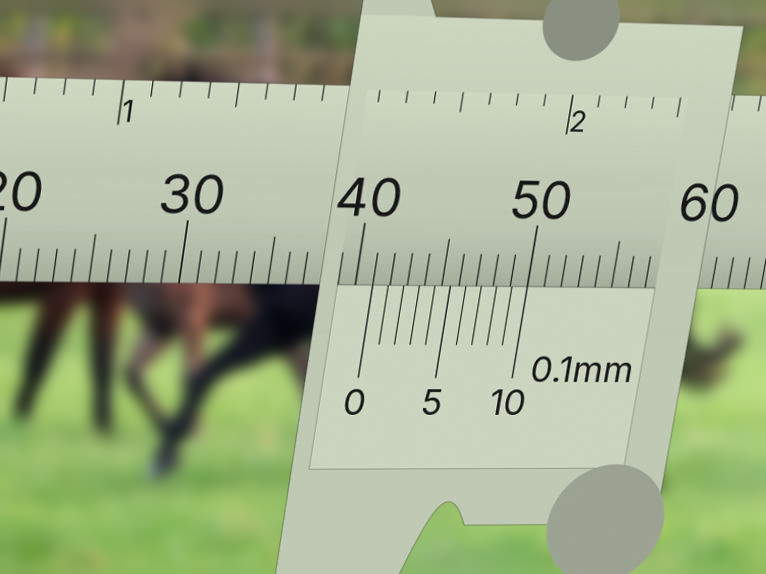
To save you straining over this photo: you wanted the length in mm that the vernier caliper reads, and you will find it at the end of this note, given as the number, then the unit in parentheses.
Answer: 41.0 (mm)
